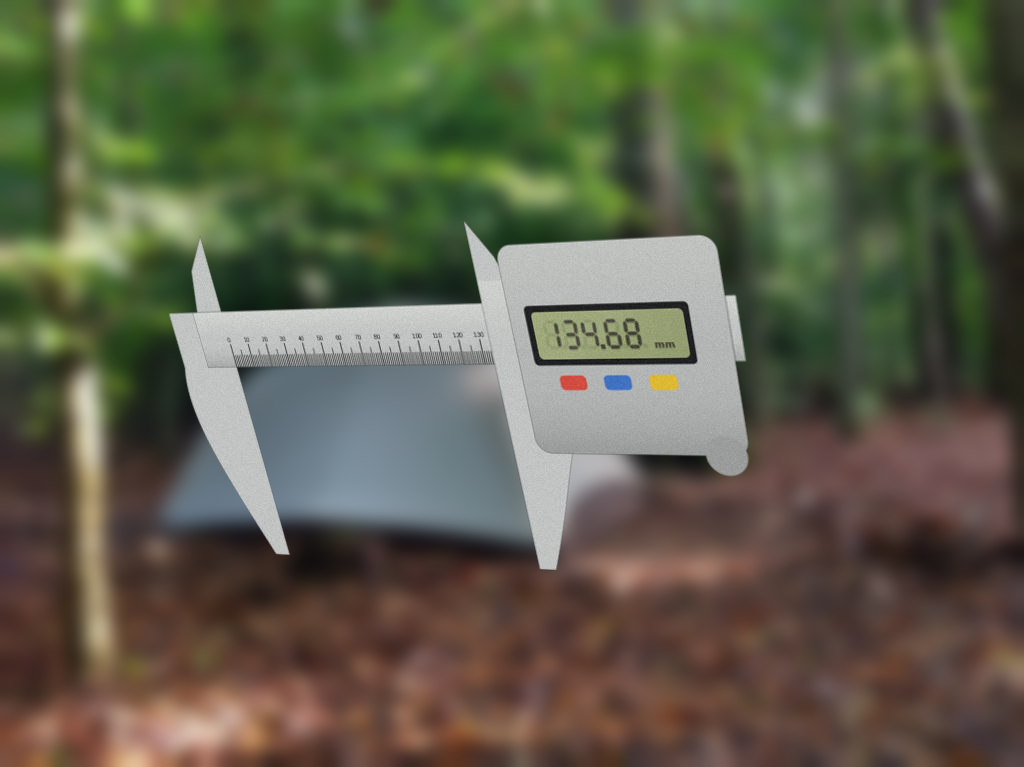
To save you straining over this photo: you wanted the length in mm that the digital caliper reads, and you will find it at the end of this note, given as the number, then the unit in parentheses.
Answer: 134.68 (mm)
